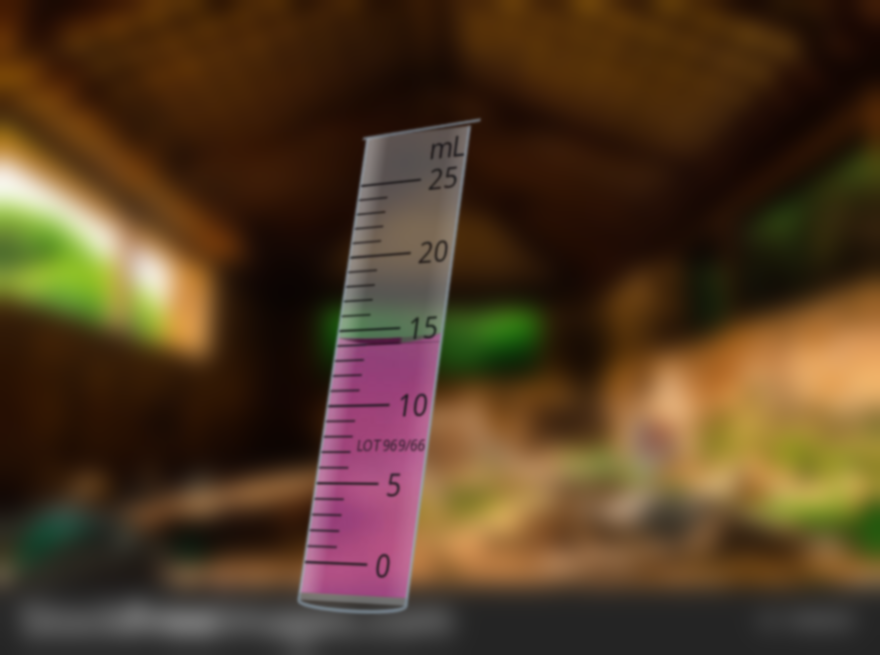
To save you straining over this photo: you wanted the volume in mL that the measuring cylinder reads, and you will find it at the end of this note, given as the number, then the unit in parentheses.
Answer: 14 (mL)
